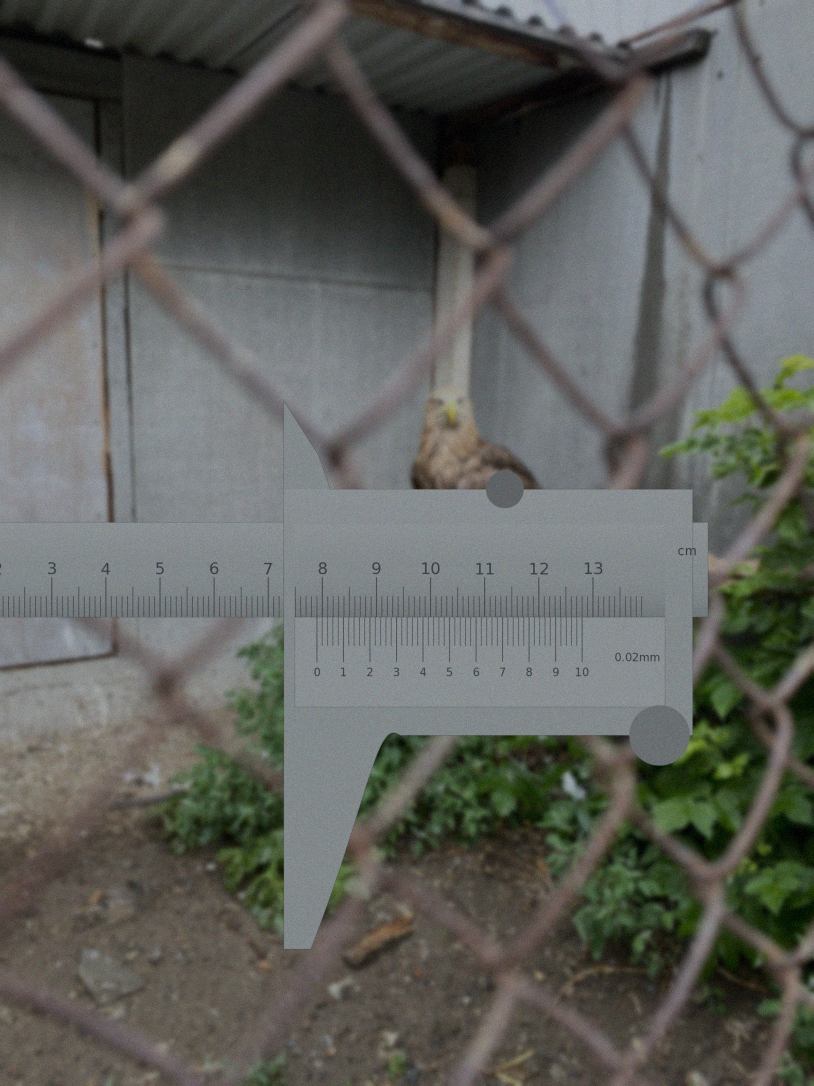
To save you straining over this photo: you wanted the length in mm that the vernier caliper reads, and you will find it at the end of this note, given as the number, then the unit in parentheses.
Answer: 79.0 (mm)
